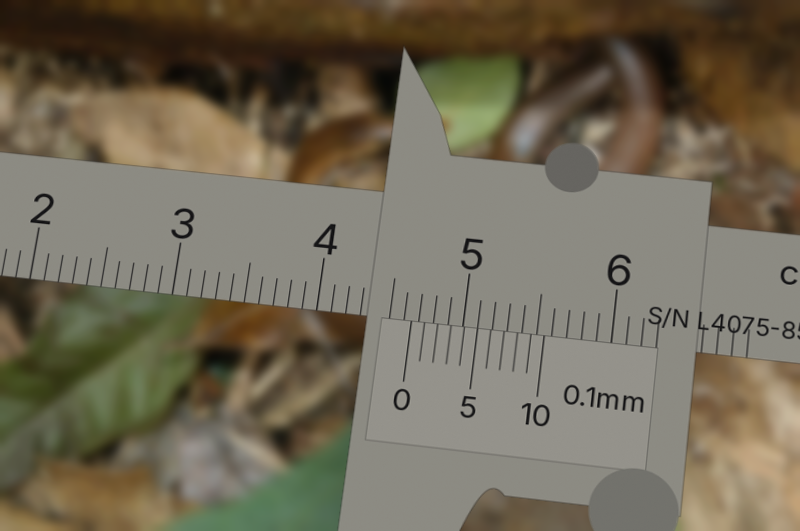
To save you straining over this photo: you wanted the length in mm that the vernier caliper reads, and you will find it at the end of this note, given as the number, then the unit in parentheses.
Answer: 46.5 (mm)
